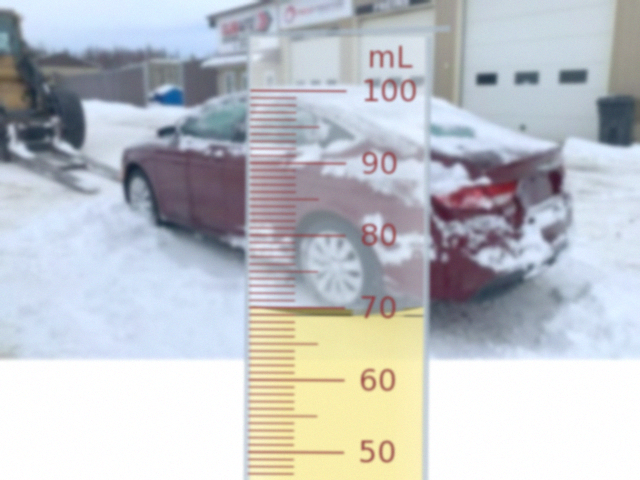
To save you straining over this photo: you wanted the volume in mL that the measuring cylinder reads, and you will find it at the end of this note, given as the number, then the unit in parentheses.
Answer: 69 (mL)
